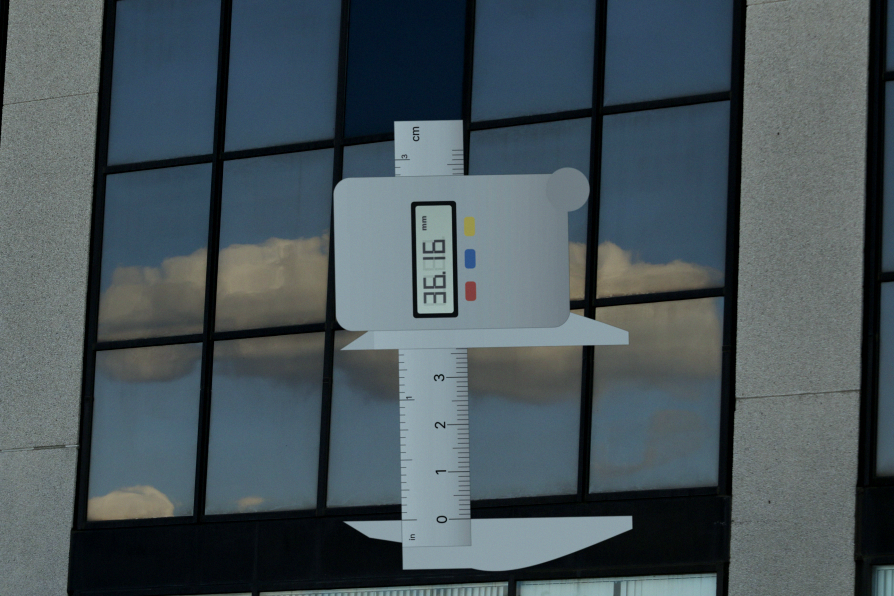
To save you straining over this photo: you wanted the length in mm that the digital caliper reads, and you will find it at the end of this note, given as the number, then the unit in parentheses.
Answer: 36.16 (mm)
